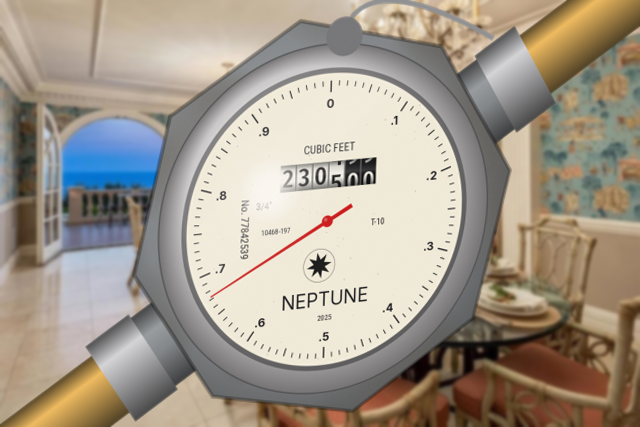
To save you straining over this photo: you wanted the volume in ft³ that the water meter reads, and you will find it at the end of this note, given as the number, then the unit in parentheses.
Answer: 230499.67 (ft³)
